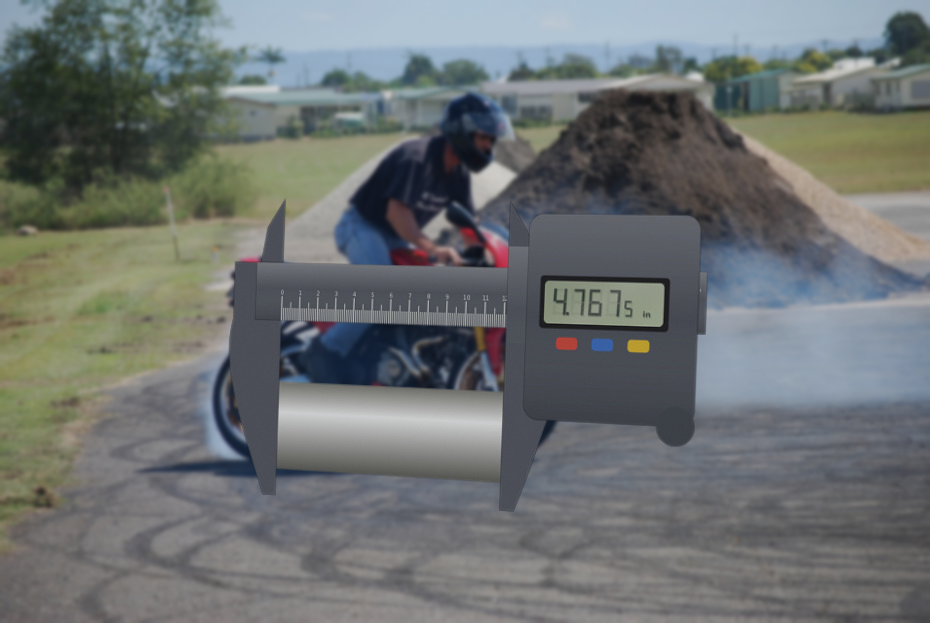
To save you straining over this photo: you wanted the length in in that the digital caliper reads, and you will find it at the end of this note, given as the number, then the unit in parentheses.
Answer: 4.7675 (in)
